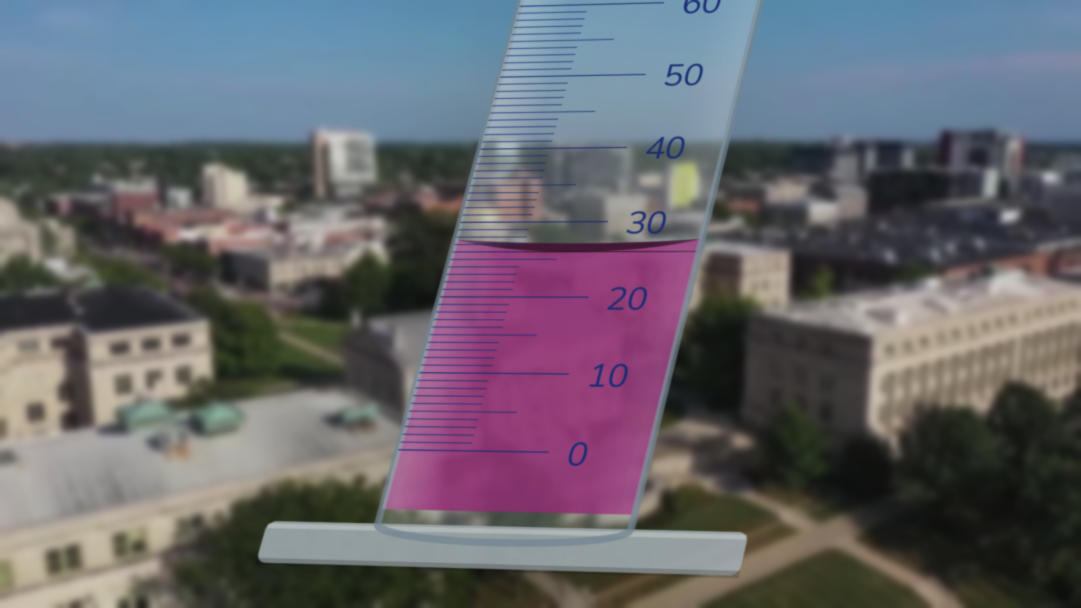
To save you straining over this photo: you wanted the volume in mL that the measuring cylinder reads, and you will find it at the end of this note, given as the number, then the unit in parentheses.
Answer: 26 (mL)
